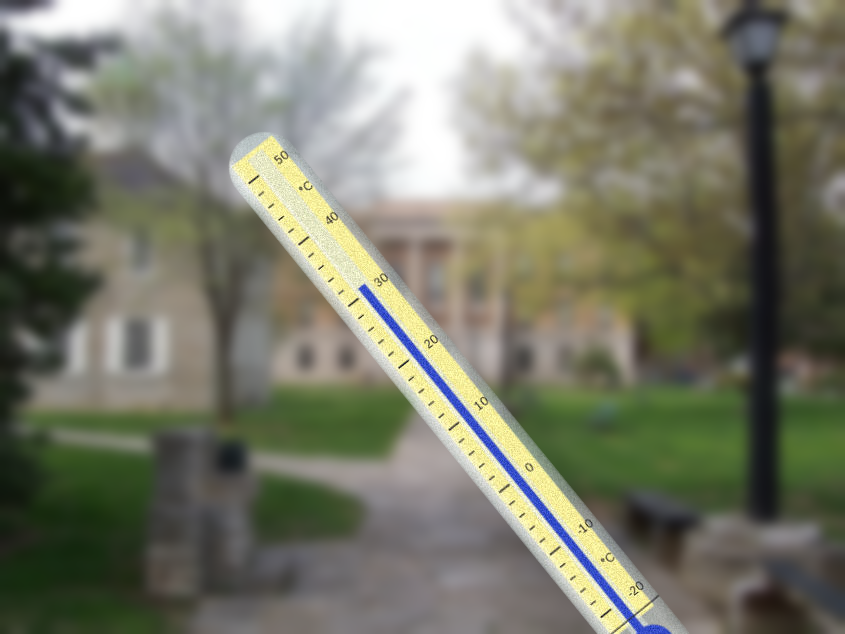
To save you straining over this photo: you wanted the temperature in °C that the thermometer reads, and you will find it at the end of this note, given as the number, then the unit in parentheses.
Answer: 31 (°C)
